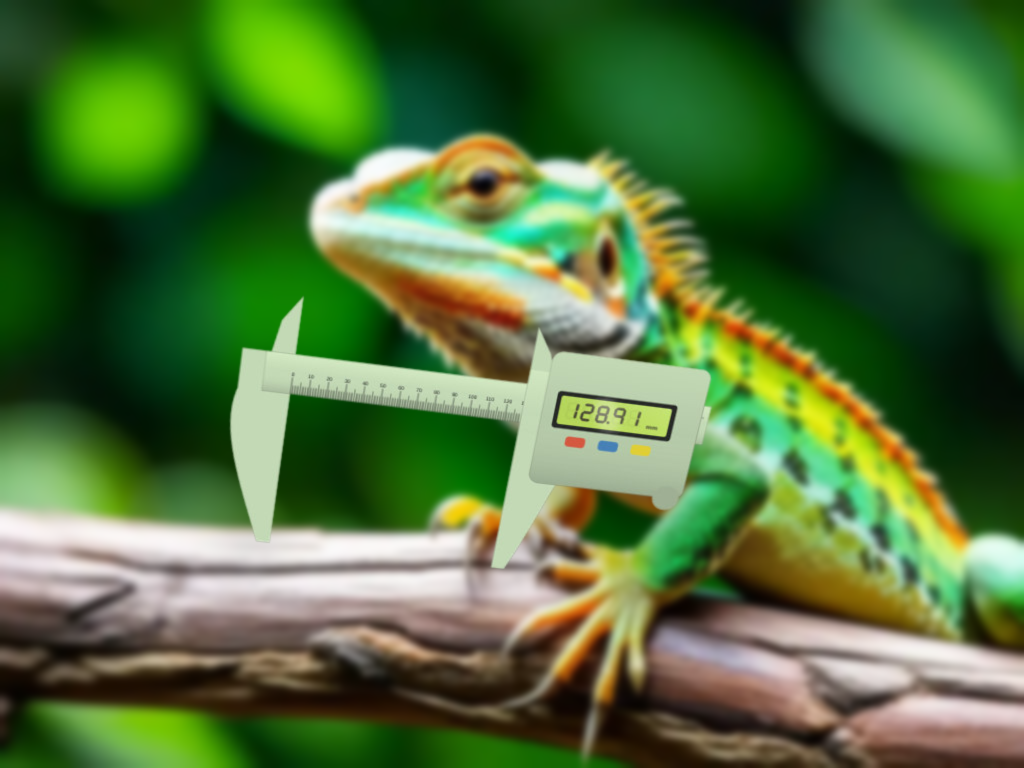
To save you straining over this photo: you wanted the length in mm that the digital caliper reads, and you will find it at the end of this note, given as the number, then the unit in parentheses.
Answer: 128.91 (mm)
